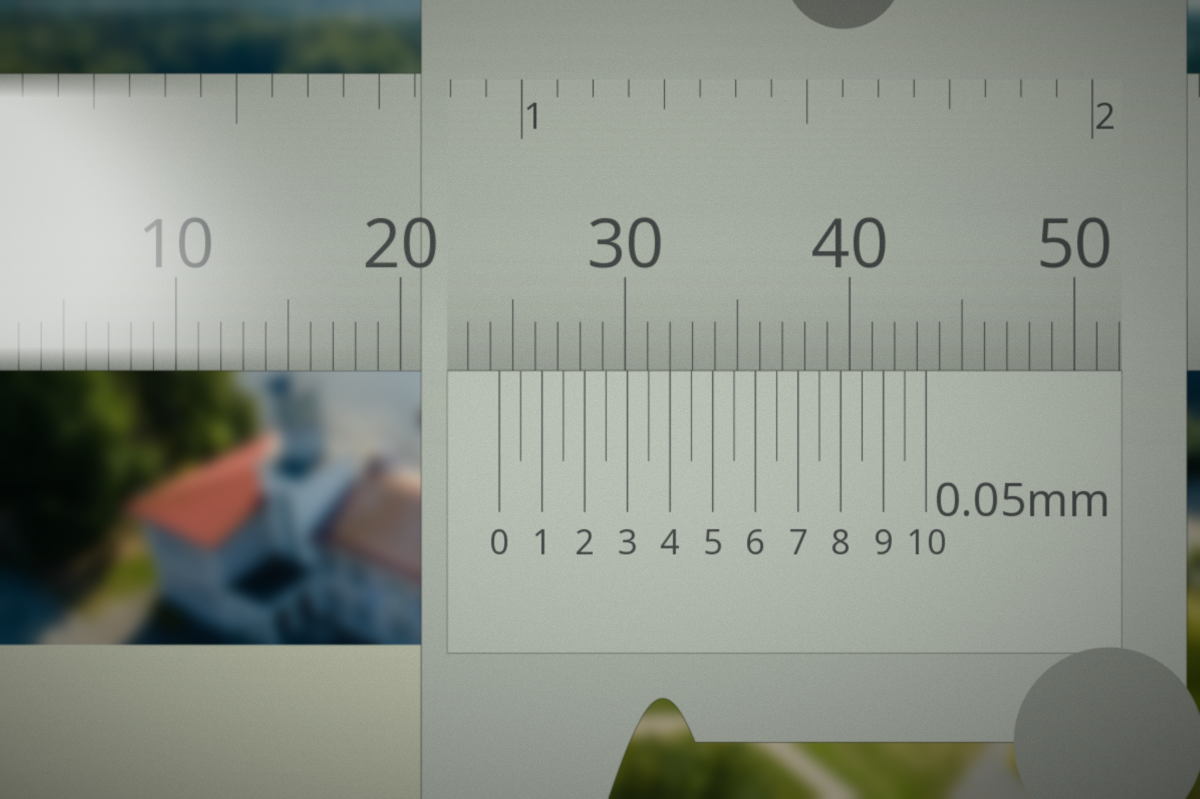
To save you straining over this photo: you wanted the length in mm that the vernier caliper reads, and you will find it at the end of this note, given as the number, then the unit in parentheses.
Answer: 24.4 (mm)
